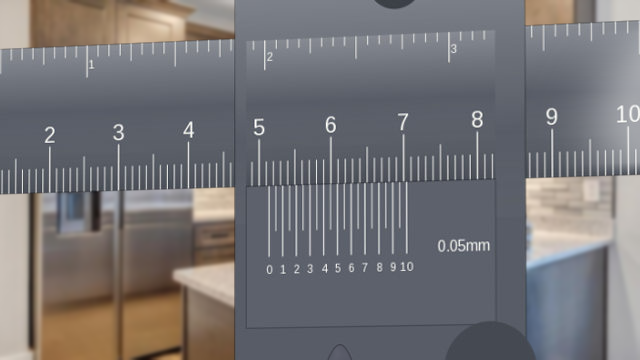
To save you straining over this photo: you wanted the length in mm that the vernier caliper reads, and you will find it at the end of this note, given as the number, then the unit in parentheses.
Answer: 51.4 (mm)
